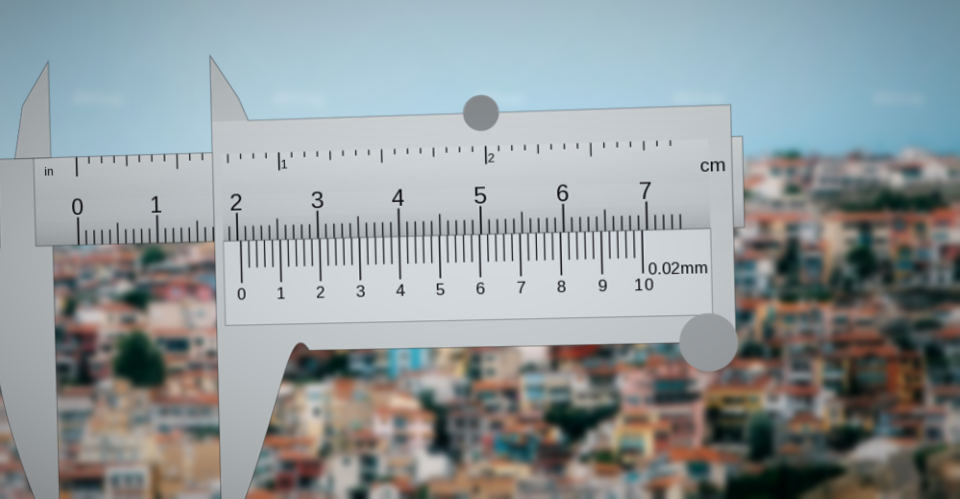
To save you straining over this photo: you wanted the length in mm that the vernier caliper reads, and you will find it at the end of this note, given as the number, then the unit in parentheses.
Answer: 20.4 (mm)
